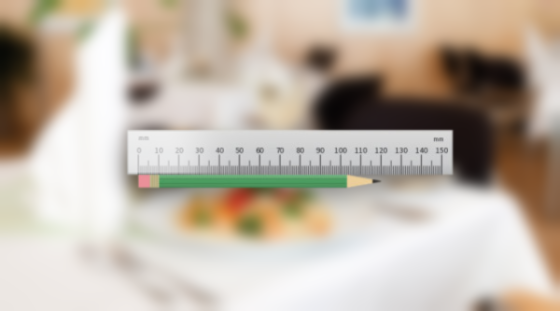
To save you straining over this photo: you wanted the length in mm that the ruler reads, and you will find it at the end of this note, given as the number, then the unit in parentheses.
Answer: 120 (mm)
